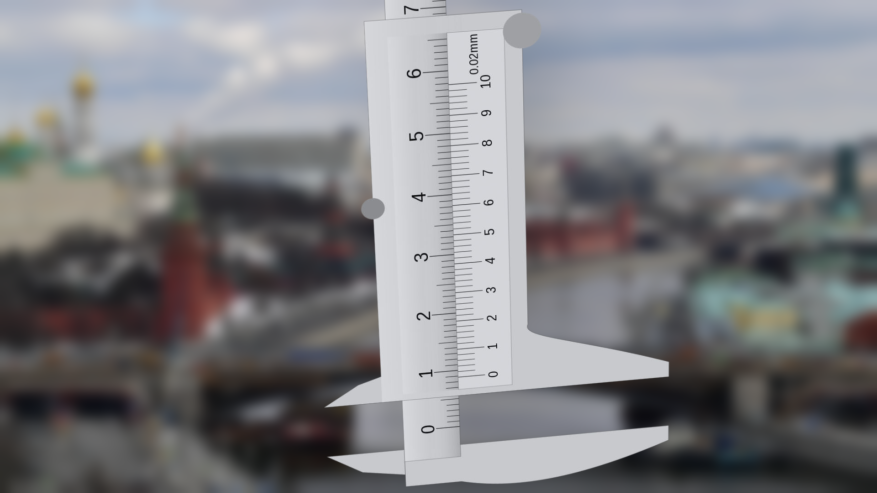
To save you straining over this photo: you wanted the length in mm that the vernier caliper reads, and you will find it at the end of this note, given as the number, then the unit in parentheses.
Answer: 8.8 (mm)
